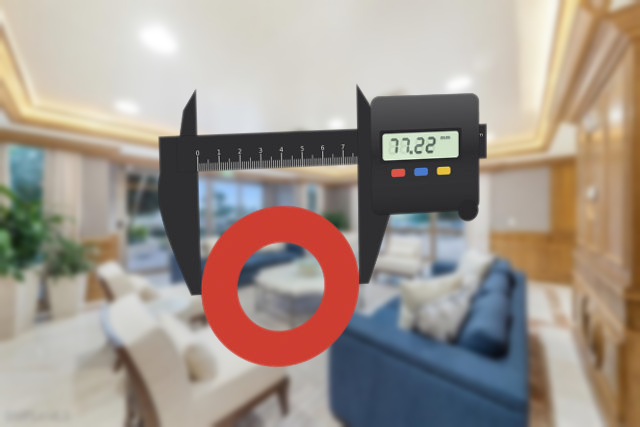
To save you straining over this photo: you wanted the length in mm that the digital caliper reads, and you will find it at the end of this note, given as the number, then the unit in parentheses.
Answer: 77.22 (mm)
